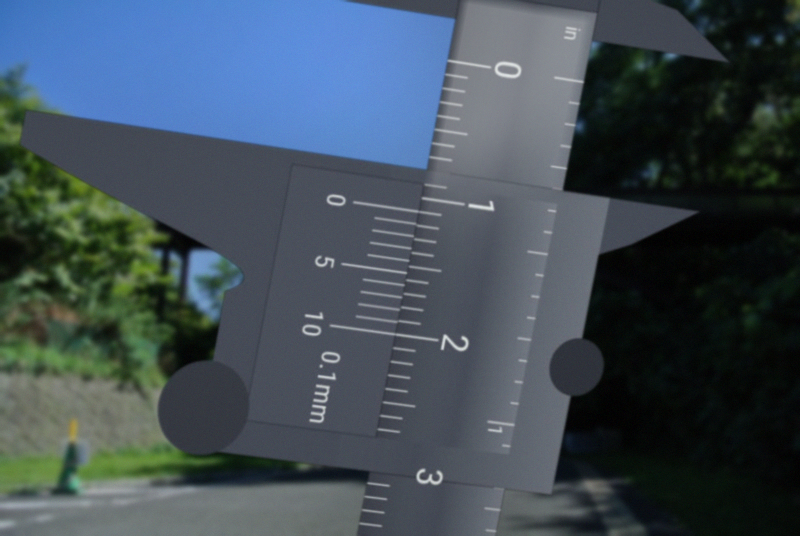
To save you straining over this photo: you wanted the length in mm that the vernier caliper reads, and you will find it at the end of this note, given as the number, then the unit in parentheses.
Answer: 11.0 (mm)
